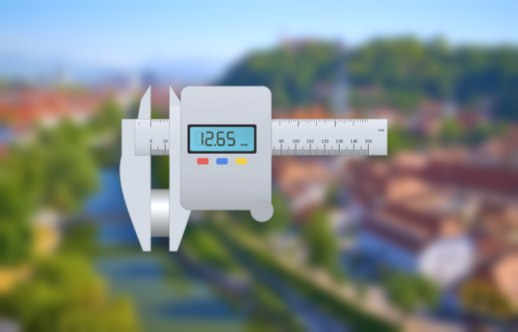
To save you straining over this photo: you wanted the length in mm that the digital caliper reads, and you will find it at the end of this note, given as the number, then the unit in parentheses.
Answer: 12.65 (mm)
